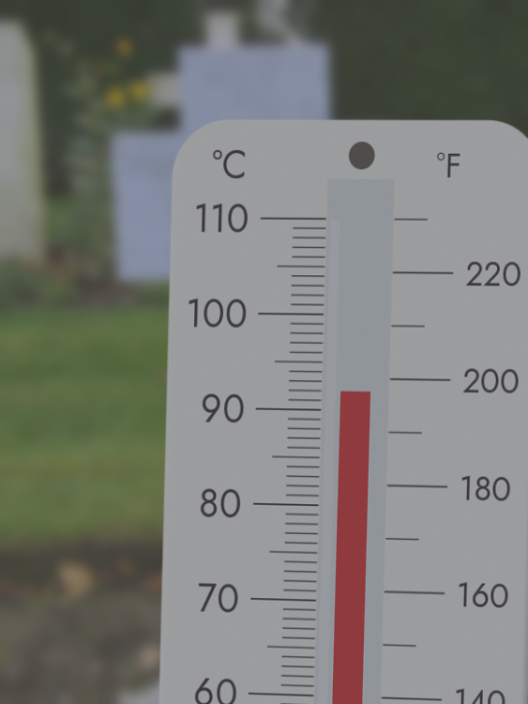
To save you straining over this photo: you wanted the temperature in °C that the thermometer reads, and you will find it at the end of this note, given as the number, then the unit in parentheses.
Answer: 92 (°C)
